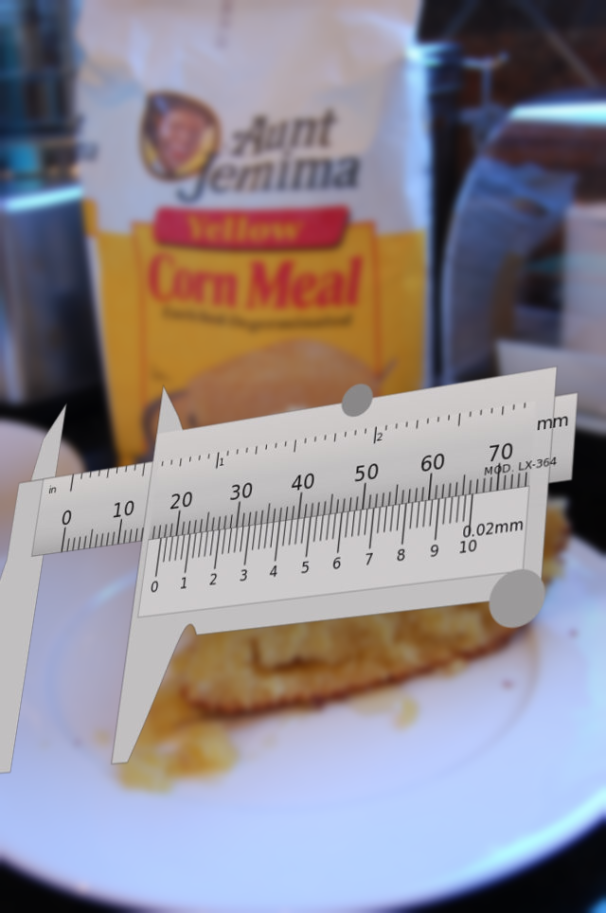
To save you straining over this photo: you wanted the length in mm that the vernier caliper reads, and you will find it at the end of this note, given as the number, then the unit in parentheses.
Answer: 17.4 (mm)
